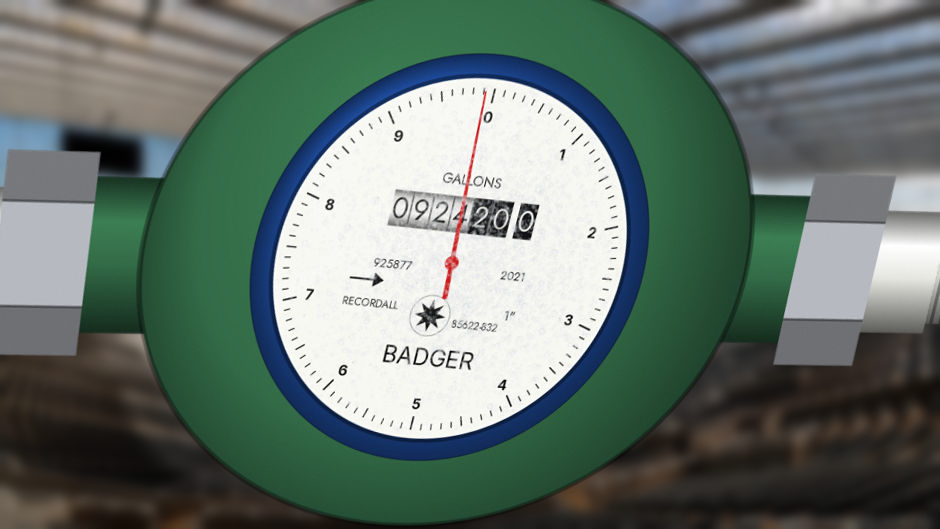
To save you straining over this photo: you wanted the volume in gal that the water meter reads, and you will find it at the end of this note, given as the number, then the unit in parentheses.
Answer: 924199.9 (gal)
